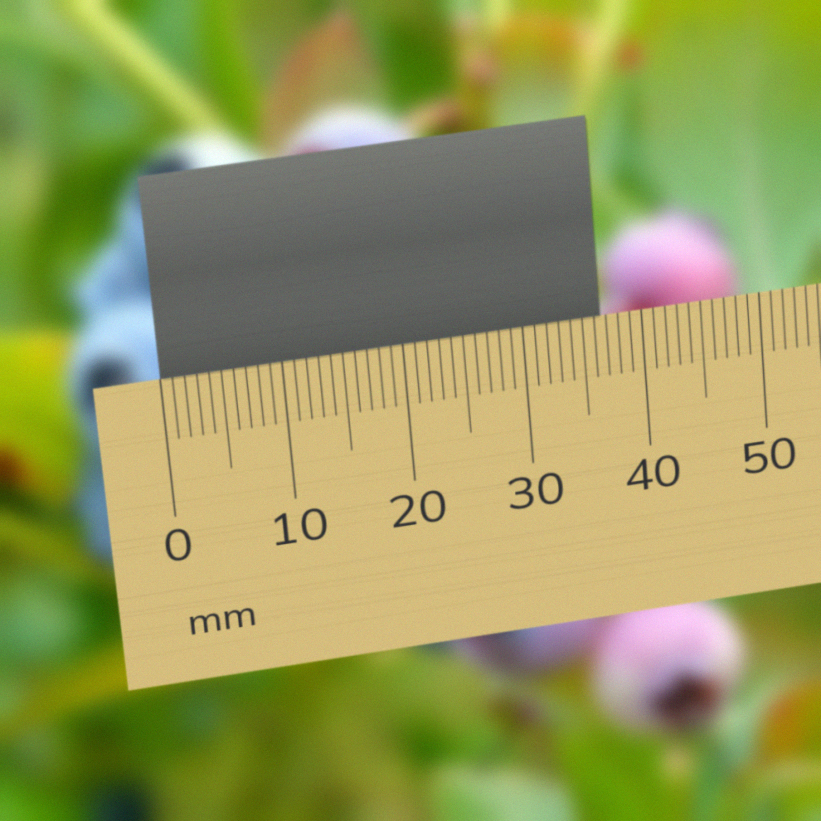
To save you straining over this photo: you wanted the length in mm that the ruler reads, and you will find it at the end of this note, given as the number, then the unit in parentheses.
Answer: 36.5 (mm)
